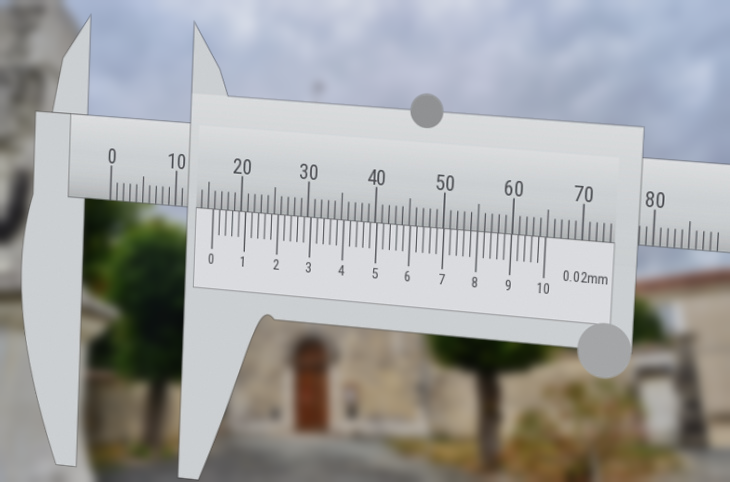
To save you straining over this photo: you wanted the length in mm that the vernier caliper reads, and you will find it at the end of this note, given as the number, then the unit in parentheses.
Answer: 15.8 (mm)
